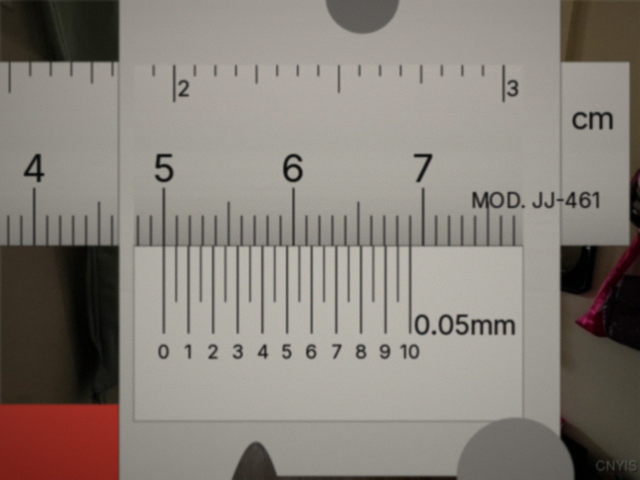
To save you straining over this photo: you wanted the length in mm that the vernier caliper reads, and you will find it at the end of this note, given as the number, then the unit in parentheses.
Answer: 50.0 (mm)
